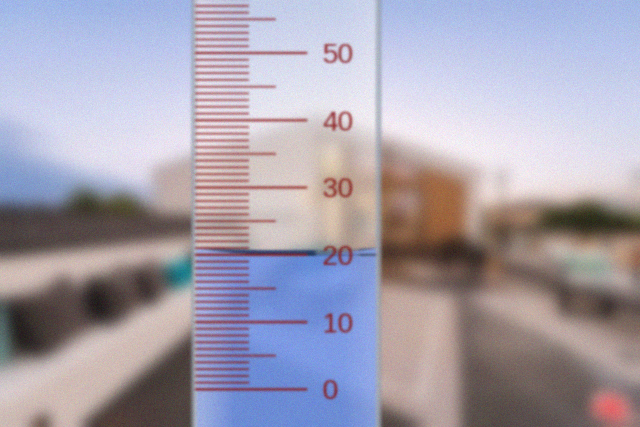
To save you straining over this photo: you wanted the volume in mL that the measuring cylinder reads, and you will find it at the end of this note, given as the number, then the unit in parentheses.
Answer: 20 (mL)
